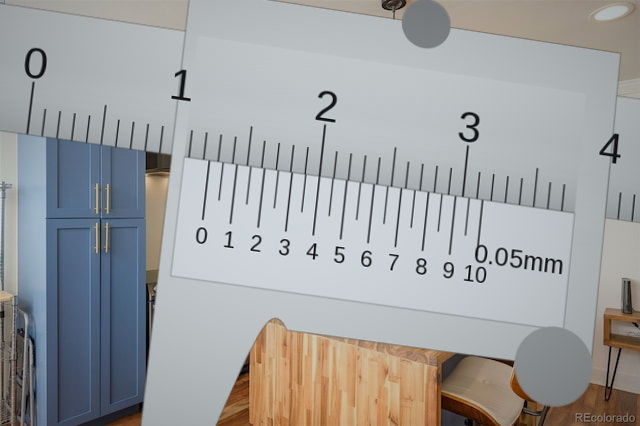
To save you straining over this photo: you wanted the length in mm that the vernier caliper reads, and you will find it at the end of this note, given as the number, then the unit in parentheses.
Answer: 12.4 (mm)
